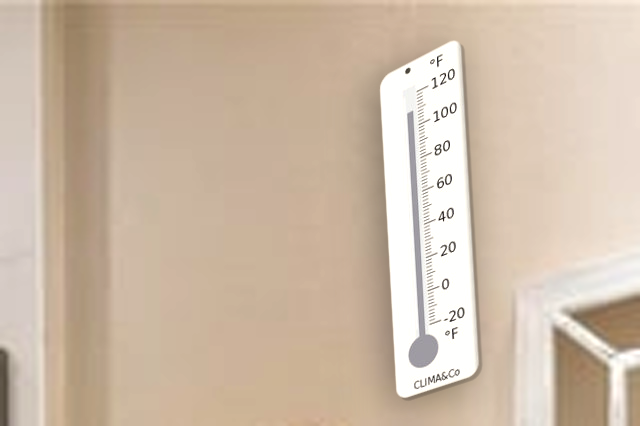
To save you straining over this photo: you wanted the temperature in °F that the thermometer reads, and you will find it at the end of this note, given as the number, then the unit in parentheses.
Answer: 110 (°F)
